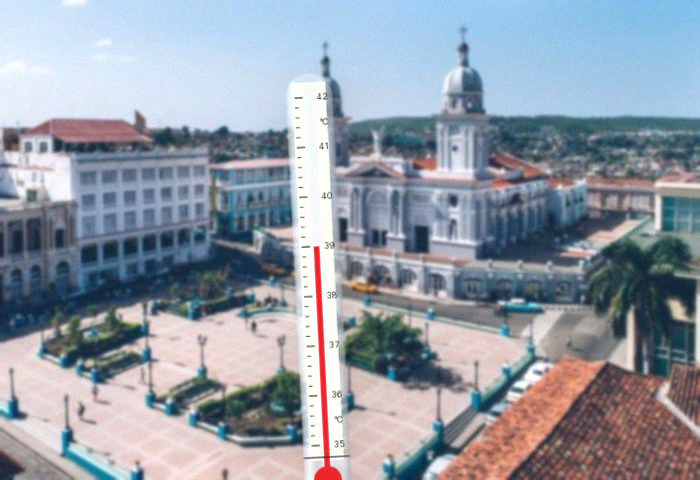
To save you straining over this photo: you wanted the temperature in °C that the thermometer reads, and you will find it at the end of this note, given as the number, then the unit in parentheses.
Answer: 39 (°C)
